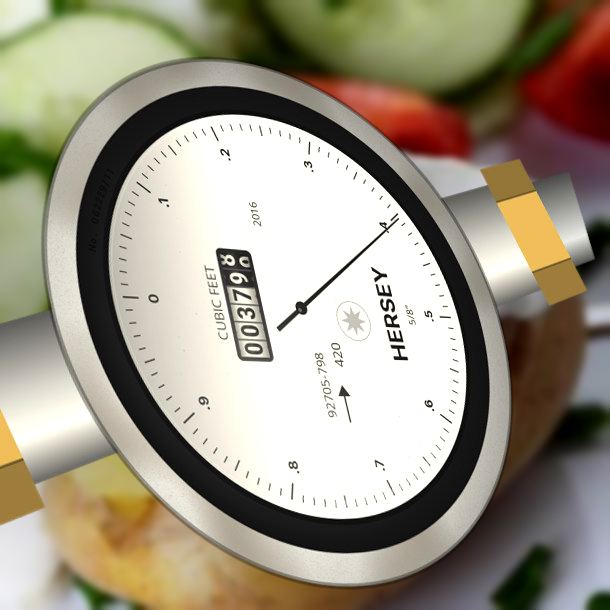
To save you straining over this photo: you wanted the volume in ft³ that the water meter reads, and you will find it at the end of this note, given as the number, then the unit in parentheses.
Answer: 3798.40 (ft³)
